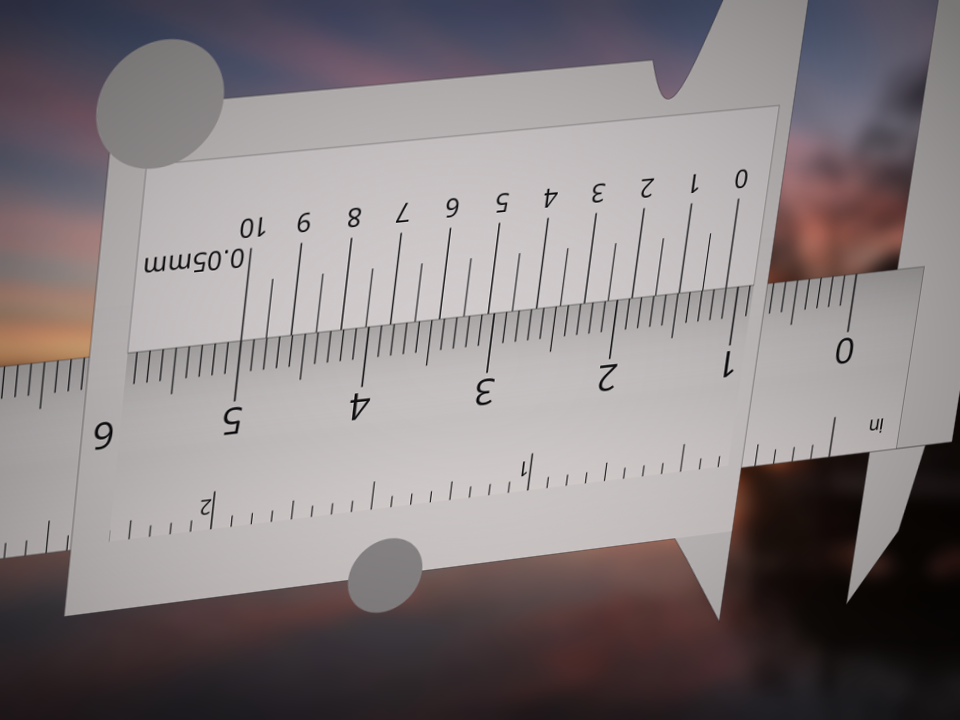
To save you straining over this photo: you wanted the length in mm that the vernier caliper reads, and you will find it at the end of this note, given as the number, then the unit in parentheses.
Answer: 11.0 (mm)
